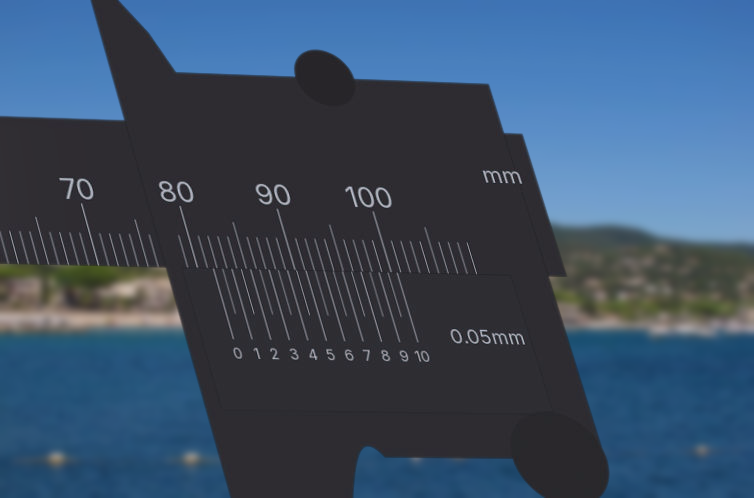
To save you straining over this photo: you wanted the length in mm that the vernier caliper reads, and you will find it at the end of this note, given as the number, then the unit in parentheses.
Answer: 81.6 (mm)
